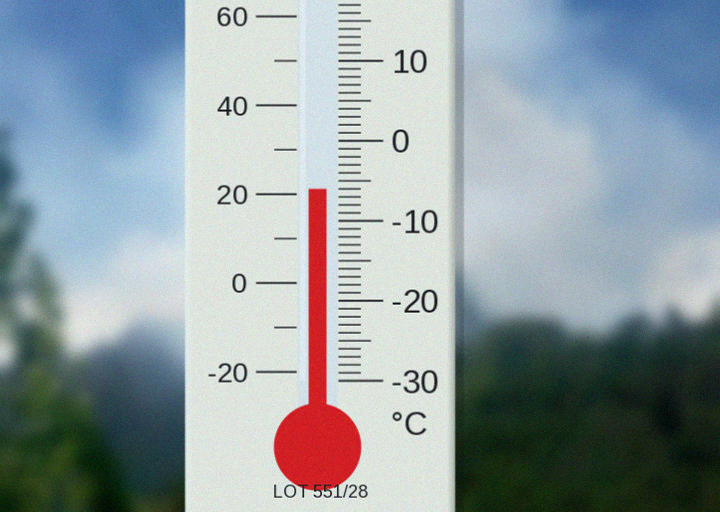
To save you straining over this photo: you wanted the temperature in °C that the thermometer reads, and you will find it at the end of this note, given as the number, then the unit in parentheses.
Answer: -6 (°C)
